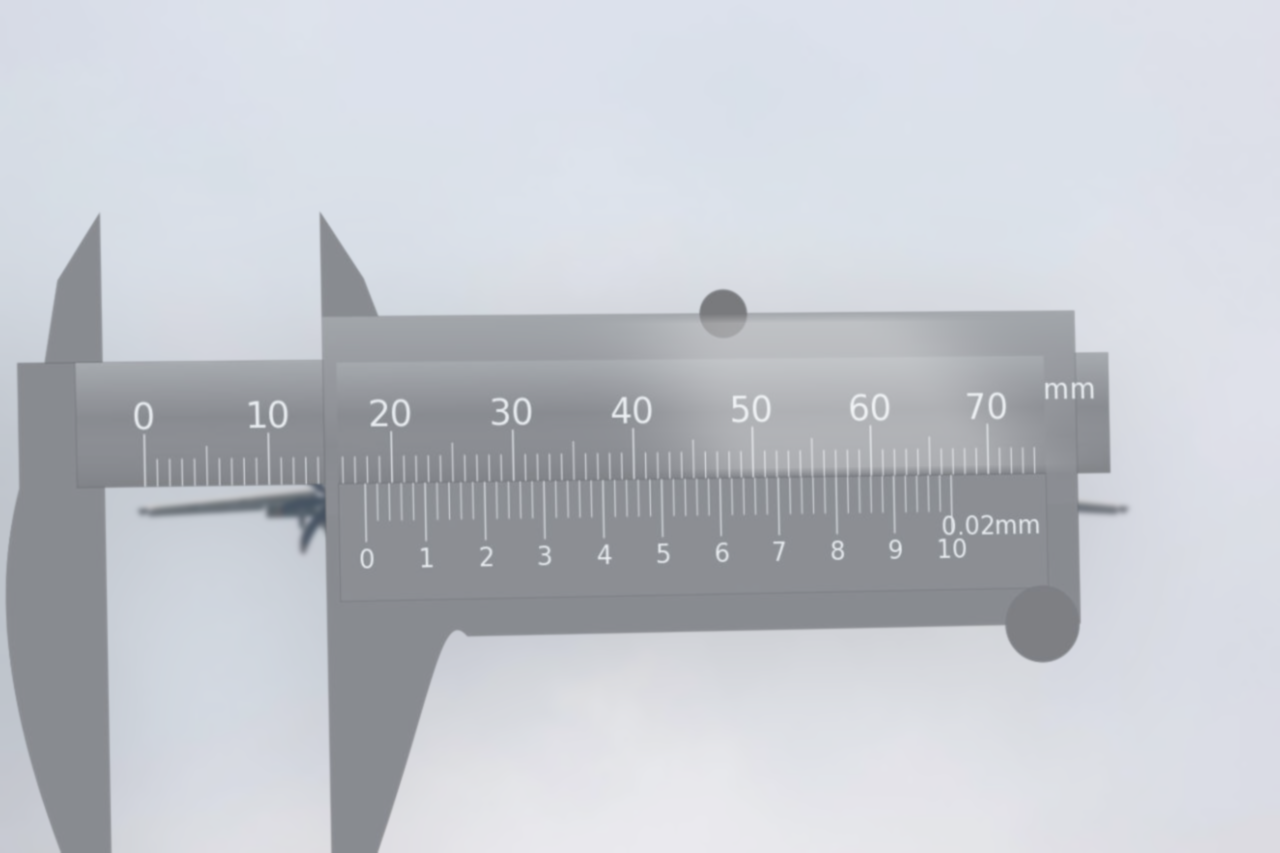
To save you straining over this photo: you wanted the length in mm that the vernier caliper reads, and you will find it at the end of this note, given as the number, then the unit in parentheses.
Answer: 17.8 (mm)
